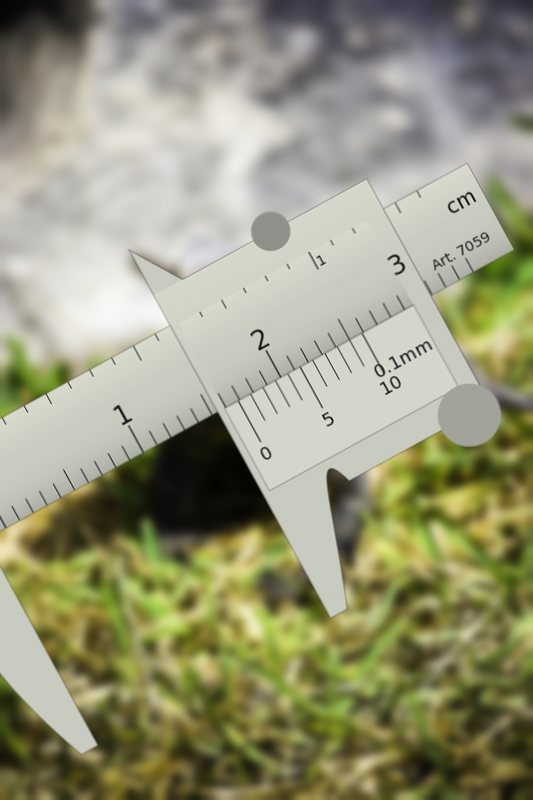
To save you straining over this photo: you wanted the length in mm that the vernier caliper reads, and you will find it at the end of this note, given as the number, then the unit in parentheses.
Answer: 16.9 (mm)
